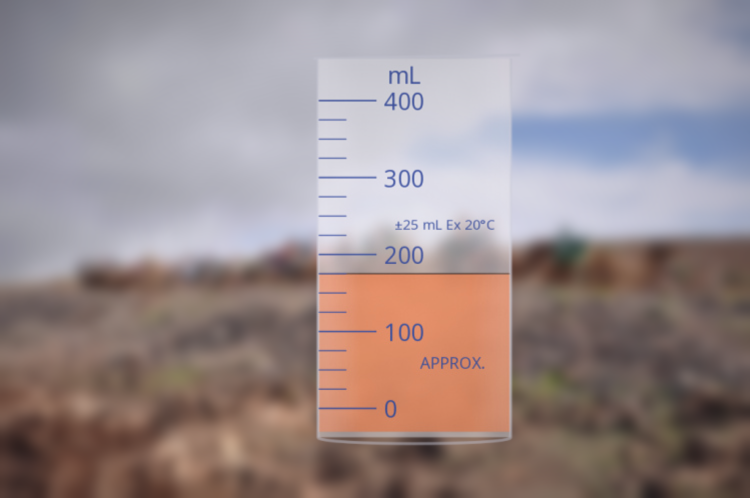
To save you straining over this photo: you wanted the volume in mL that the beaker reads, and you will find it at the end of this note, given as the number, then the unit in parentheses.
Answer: 175 (mL)
